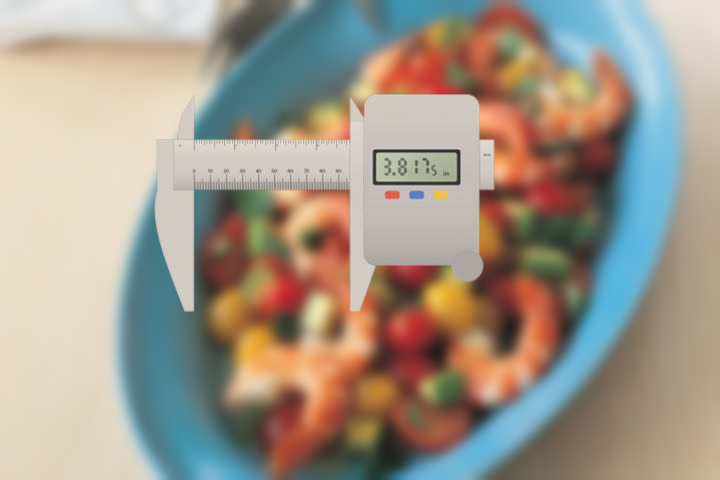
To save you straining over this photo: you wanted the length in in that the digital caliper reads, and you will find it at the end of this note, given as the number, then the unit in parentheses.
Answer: 3.8175 (in)
